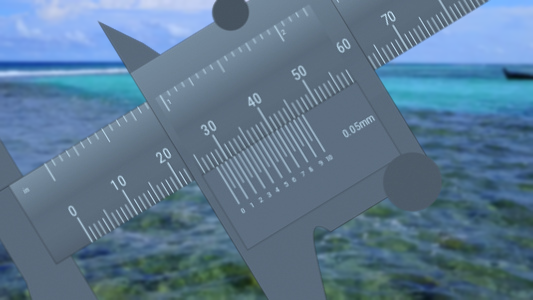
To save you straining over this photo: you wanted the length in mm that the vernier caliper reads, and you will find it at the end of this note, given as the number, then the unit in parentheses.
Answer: 27.5 (mm)
